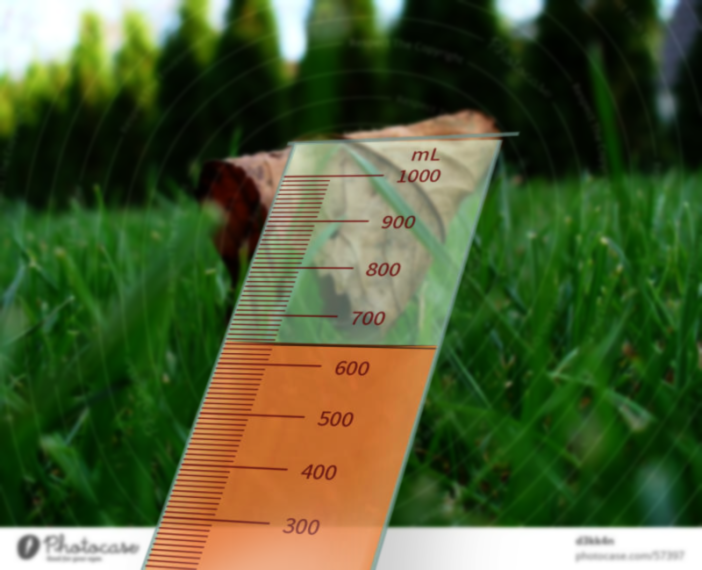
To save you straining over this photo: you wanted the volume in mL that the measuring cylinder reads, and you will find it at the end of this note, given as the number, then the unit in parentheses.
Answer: 640 (mL)
